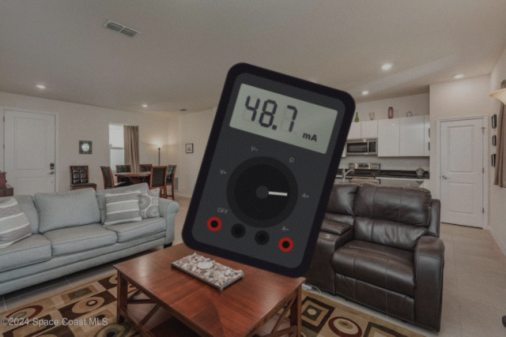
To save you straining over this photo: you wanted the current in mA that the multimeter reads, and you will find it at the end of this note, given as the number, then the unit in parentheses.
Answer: 48.7 (mA)
